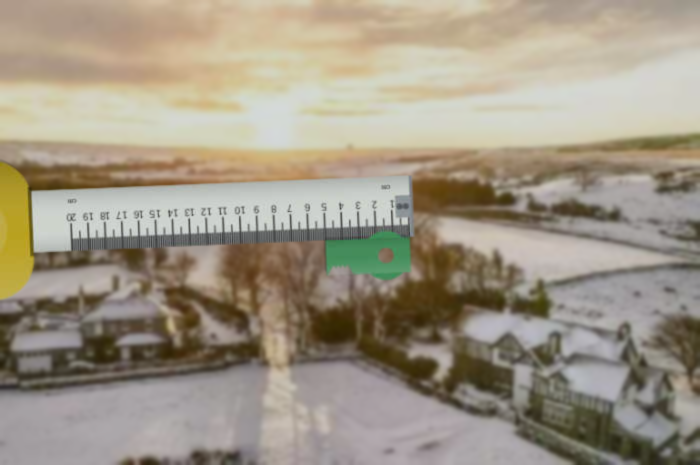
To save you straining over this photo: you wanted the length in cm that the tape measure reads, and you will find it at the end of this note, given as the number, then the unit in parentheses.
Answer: 5 (cm)
